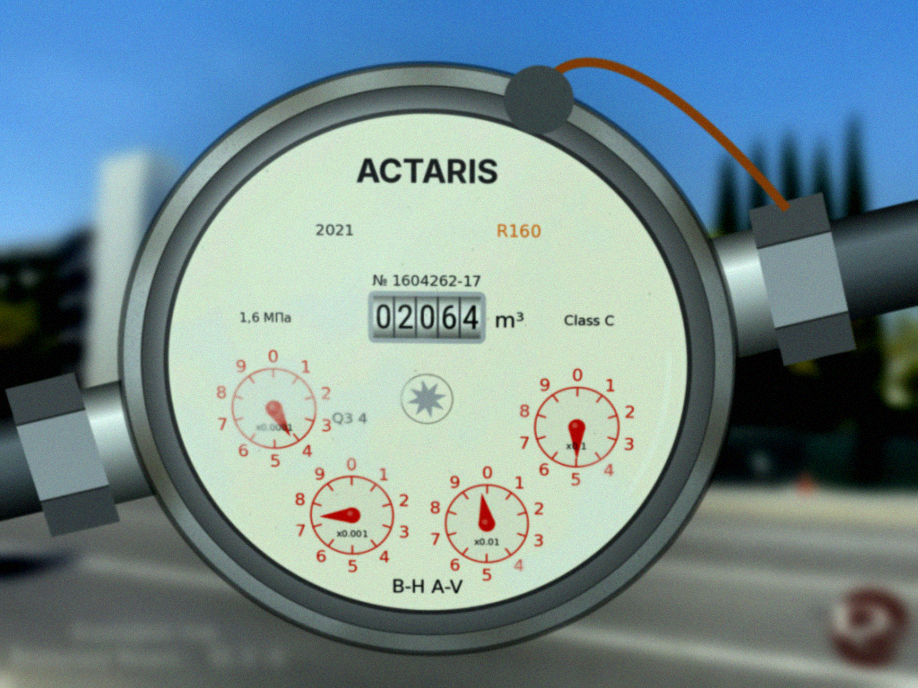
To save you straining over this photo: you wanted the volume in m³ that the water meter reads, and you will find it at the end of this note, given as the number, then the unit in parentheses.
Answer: 2064.4974 (m³)
